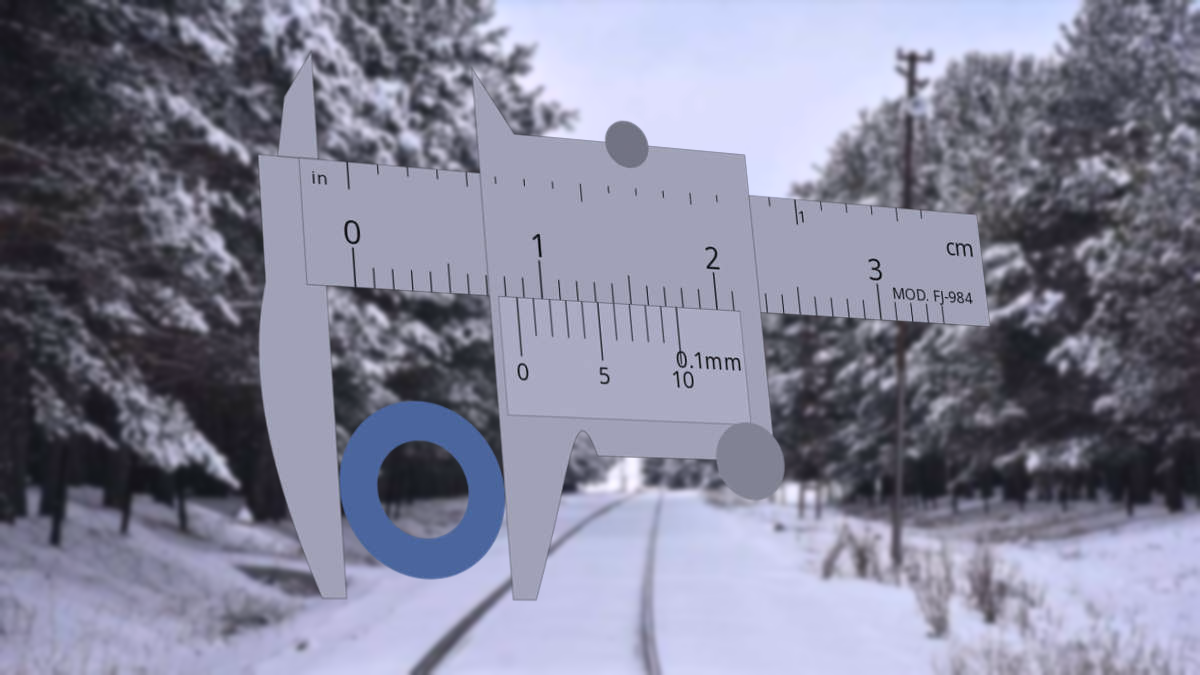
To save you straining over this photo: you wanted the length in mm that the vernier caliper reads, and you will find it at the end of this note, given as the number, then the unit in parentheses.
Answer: 8.6 (mm)
